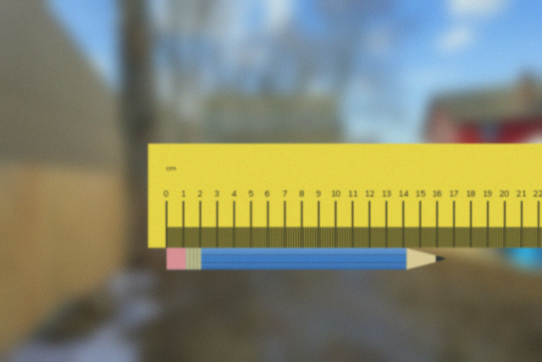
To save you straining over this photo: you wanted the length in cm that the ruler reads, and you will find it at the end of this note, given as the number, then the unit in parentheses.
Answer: 16.5 (cm)
